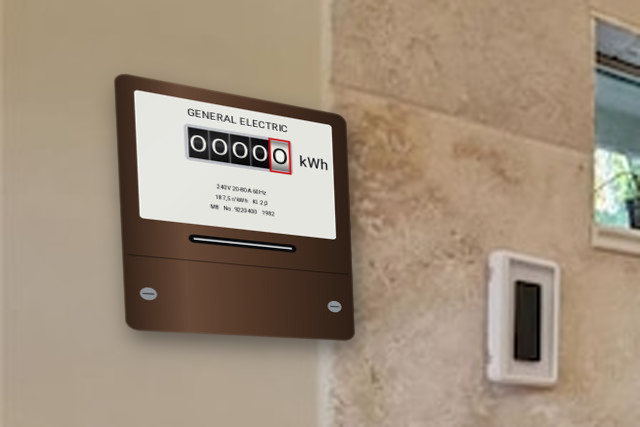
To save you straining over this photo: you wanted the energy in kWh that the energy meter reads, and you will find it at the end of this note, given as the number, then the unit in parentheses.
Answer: 0.0 (kWh)
